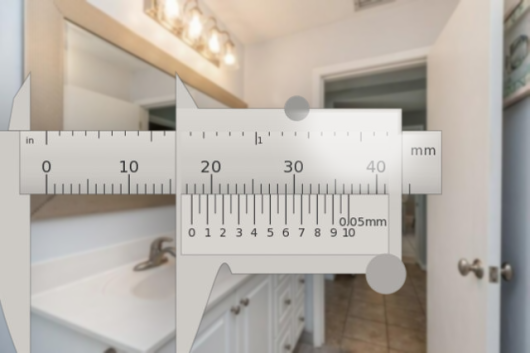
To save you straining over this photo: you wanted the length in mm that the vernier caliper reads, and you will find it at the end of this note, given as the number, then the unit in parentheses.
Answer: 17.6 (mm)
